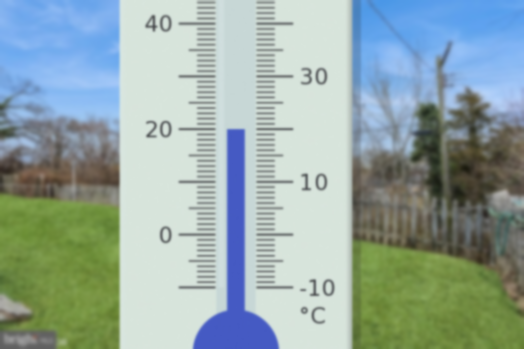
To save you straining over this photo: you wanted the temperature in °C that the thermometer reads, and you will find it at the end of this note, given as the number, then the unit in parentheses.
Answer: 20 (°C)
